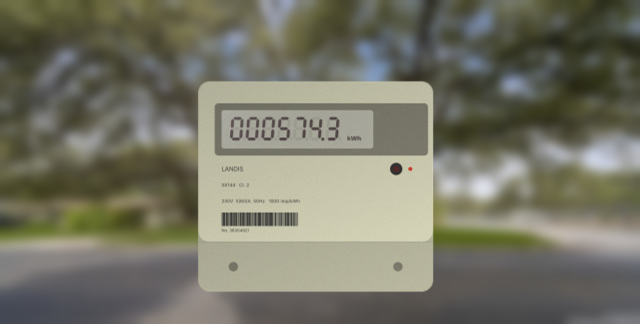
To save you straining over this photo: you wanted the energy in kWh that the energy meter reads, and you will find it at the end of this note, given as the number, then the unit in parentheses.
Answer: 574.3 (kWh)
